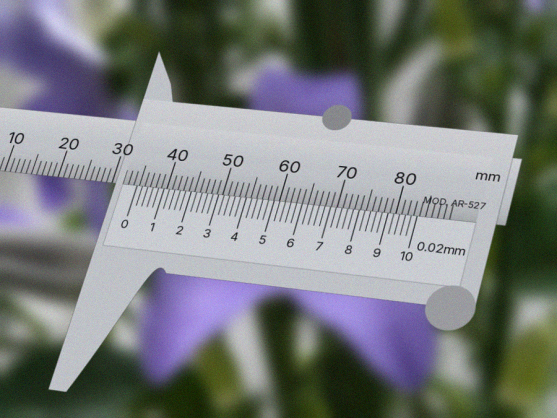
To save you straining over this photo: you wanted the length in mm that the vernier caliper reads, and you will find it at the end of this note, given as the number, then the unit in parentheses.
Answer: 34.6 (mm)
